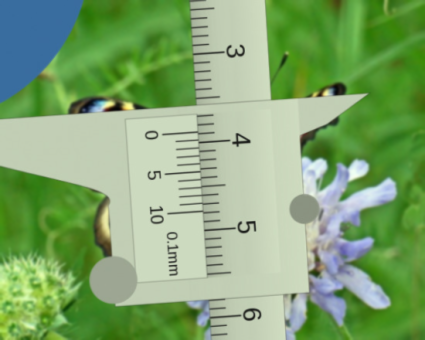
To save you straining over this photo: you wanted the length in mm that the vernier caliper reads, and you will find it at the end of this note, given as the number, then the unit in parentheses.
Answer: 38.8 (mm)
